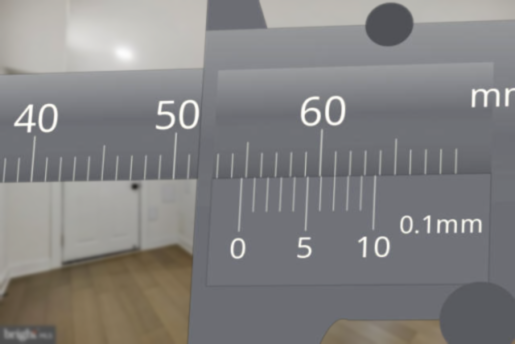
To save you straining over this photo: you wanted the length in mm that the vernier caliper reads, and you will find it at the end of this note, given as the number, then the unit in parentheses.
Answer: 54.7 (mm)
